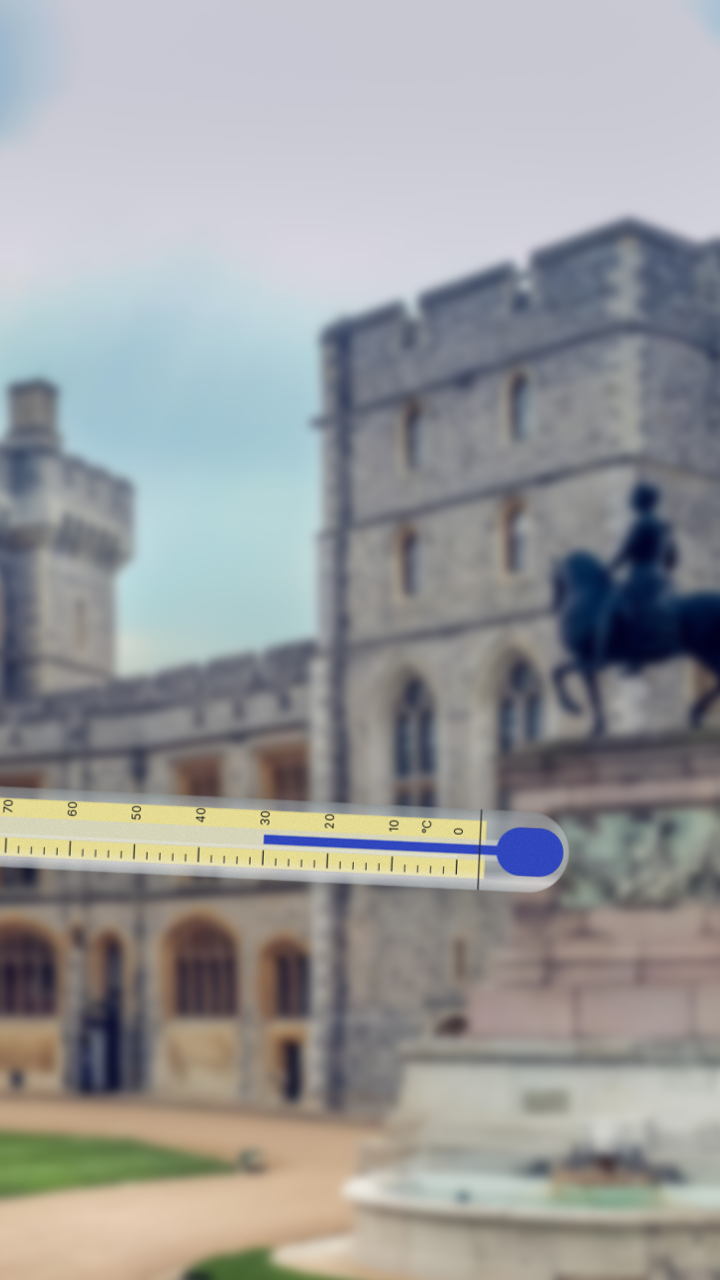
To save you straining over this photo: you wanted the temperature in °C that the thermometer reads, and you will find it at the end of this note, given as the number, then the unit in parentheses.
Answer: 30 (°C)
